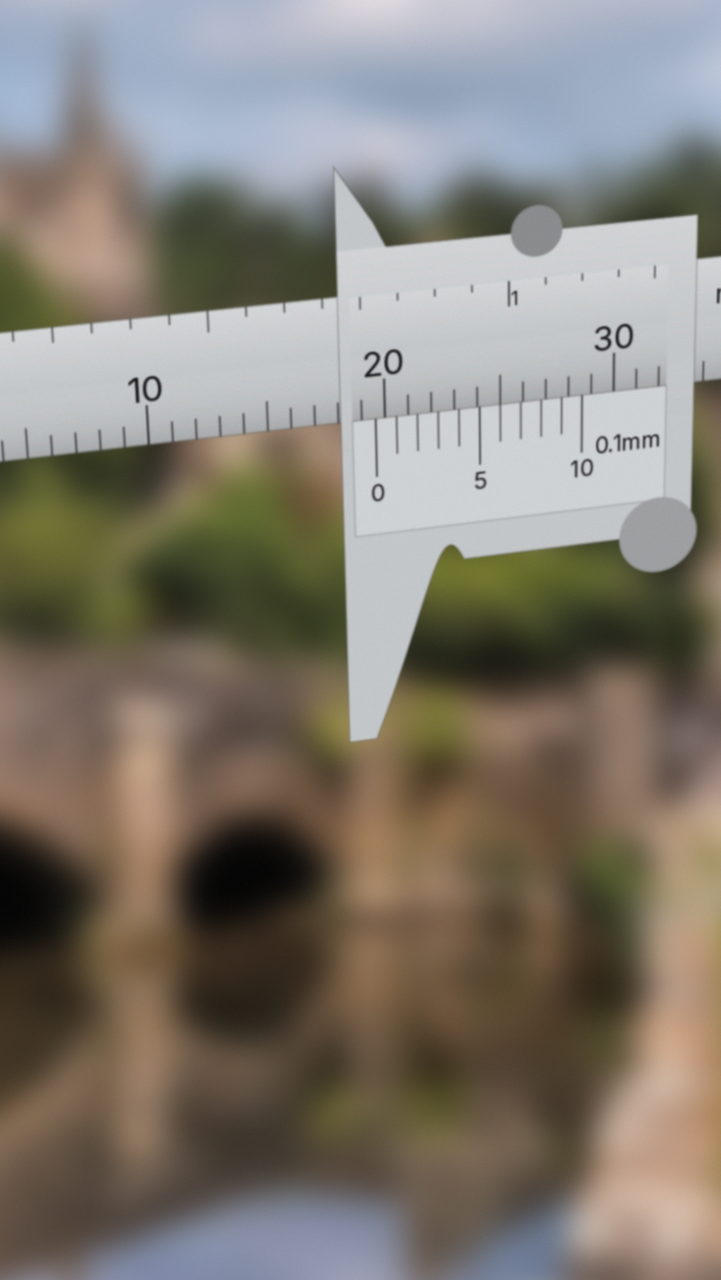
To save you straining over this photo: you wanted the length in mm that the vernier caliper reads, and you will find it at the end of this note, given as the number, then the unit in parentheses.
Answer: 19.6 (mm)
